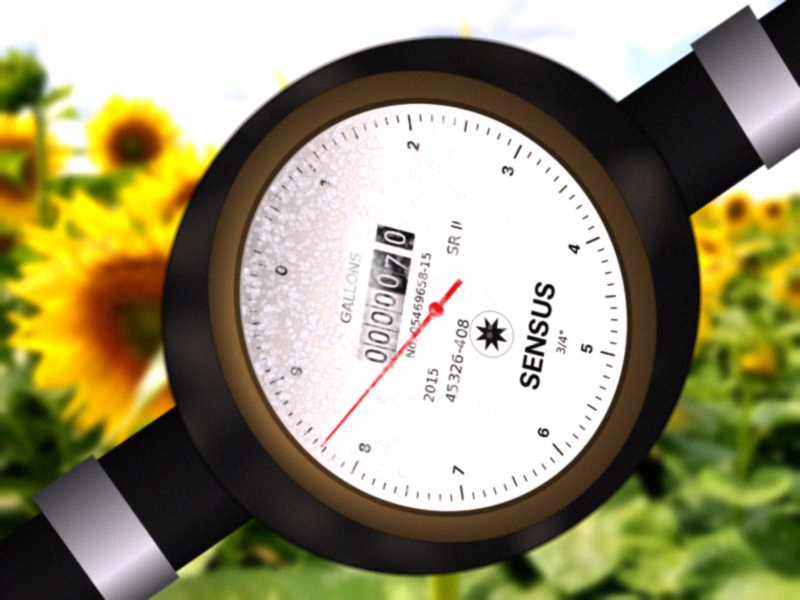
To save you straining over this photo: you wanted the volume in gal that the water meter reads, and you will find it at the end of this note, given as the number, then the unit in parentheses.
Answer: 68.3 (gal)
